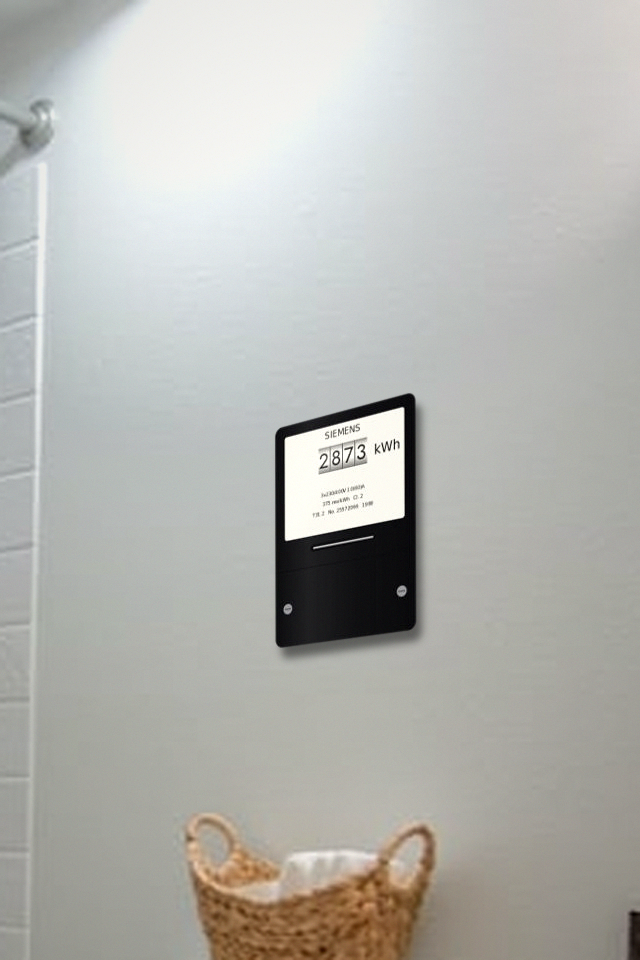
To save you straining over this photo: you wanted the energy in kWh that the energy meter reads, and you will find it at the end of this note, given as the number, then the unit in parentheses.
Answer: 2873 (kWh)
